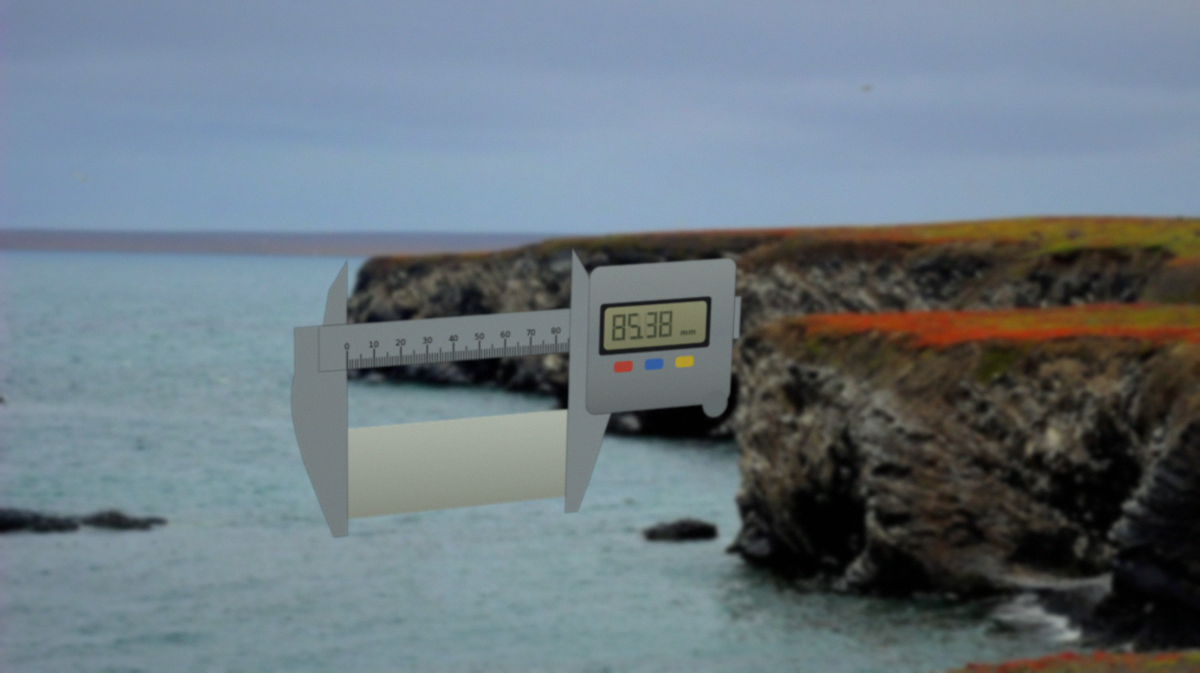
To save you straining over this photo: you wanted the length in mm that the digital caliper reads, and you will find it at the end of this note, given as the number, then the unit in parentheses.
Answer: 85.38 (mm)
